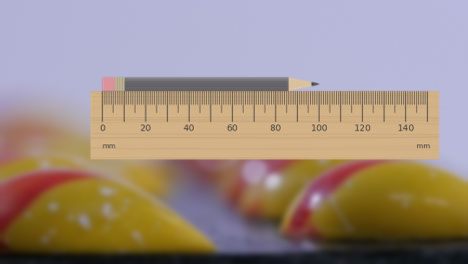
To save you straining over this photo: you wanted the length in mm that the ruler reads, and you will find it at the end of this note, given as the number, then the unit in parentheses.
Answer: 100 (mm)
